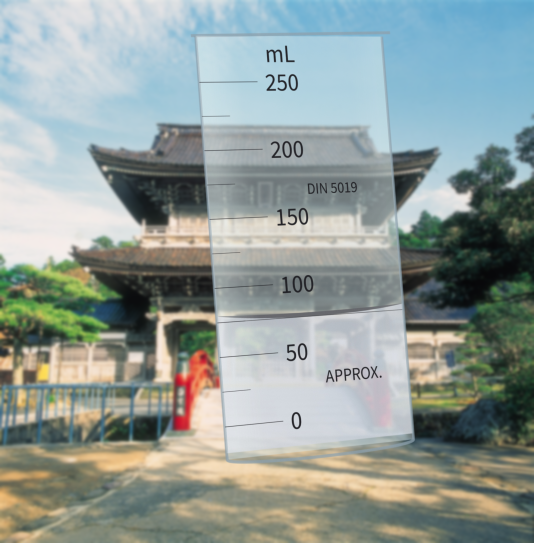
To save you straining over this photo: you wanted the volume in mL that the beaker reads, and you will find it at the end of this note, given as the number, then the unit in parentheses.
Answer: 75 (mL)
